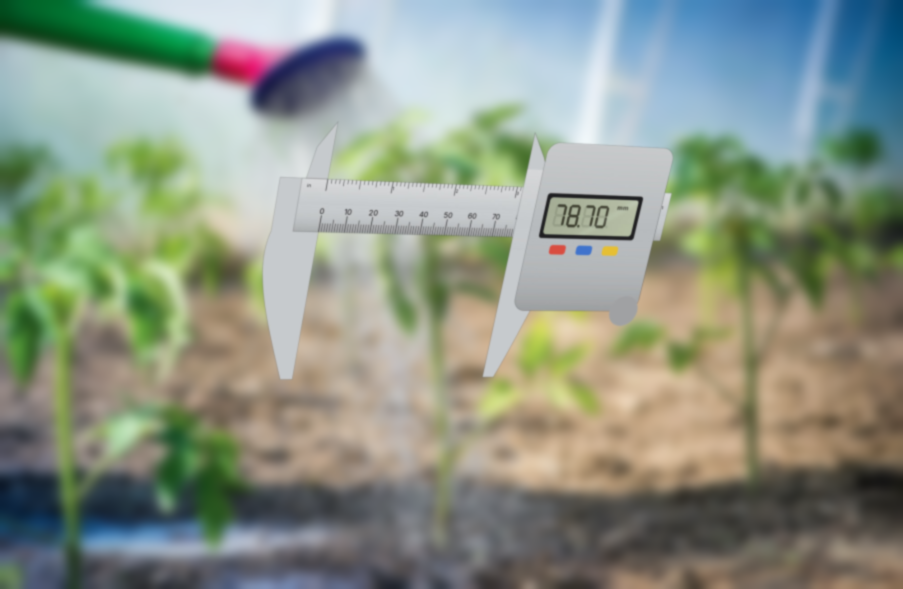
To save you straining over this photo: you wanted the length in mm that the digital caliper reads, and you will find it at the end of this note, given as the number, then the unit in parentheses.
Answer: 78.70 (mm)
